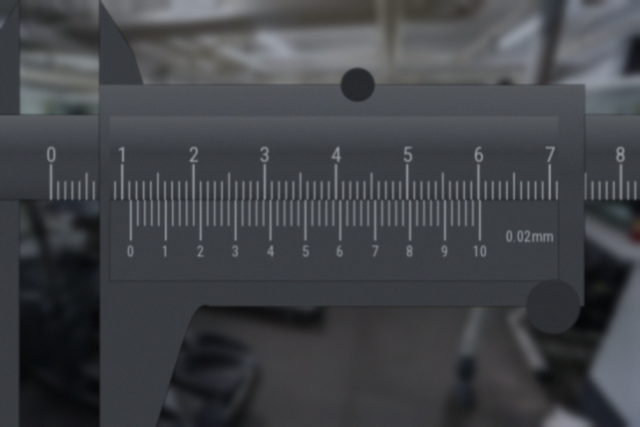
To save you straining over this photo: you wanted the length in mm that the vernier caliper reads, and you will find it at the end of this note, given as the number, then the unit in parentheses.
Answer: 11.2 (mm)
